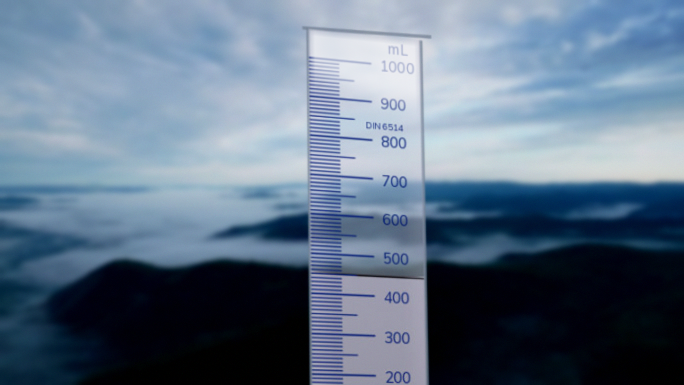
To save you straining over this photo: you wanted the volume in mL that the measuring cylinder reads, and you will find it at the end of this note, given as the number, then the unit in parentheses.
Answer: 450 (mL)
